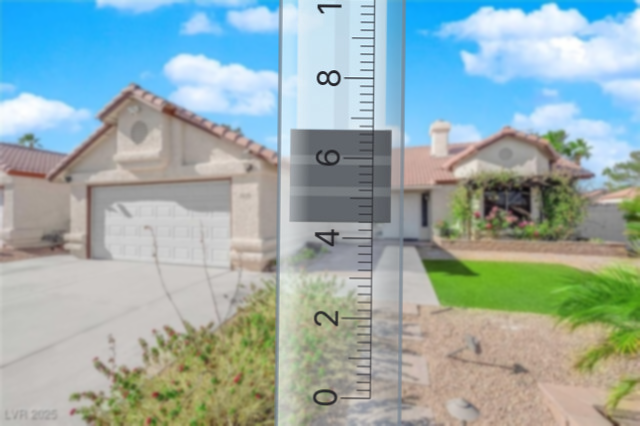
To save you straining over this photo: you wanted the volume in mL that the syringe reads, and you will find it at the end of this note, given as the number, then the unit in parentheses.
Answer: 4.4 (mL)
